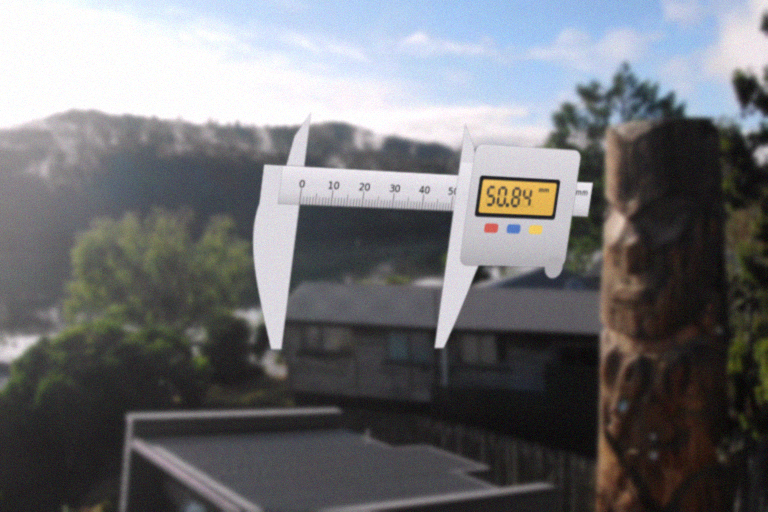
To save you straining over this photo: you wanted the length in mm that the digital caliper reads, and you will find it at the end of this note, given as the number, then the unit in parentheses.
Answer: 50.84 (mm)
